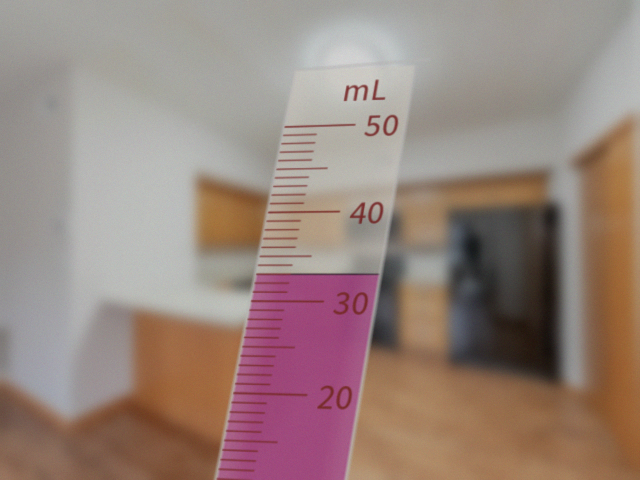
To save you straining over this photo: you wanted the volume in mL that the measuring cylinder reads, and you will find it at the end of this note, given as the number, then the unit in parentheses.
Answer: 33 (mL)
